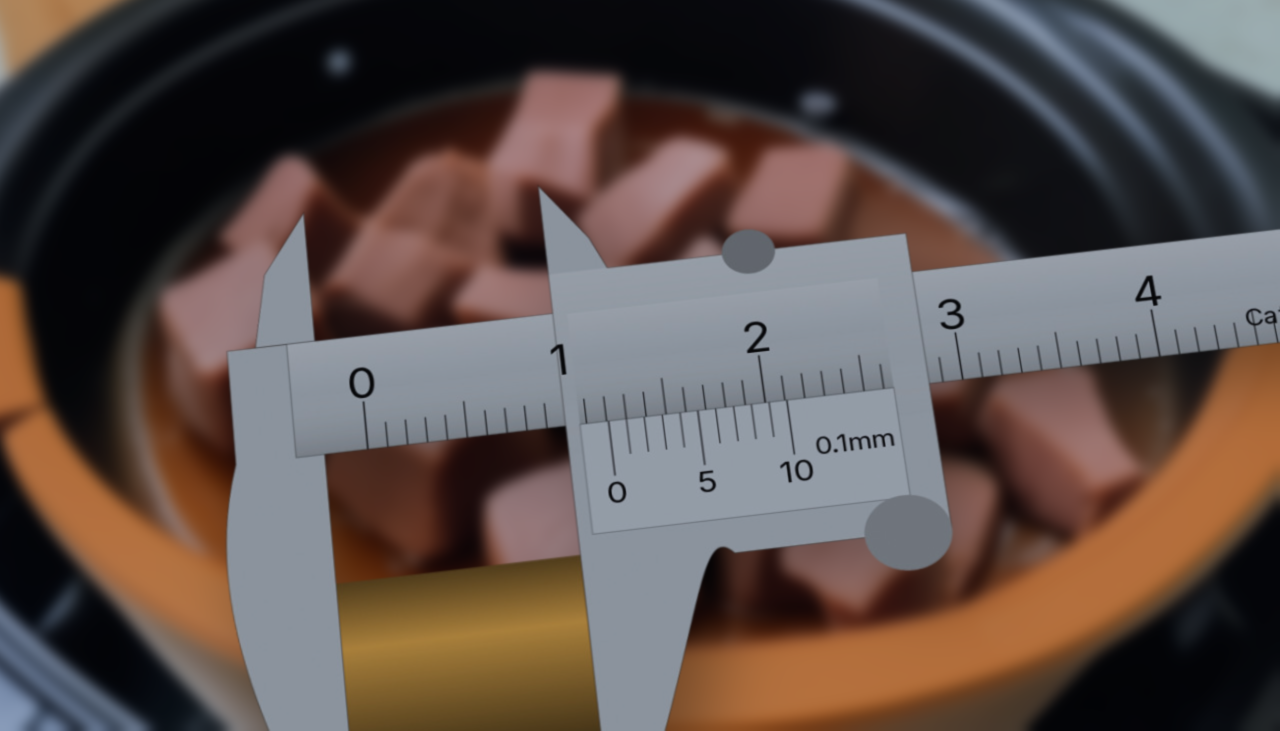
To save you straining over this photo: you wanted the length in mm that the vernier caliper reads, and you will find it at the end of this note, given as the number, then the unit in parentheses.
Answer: 12.1 (mm)
